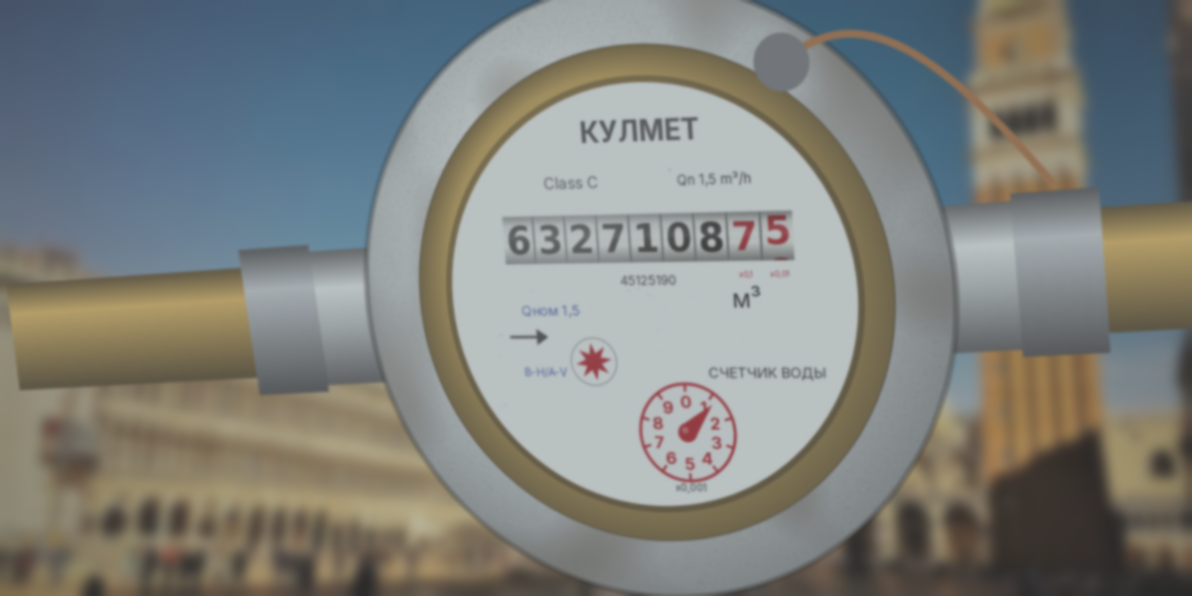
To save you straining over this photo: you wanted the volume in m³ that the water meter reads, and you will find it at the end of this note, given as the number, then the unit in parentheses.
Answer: 6327108.751 (m³)
